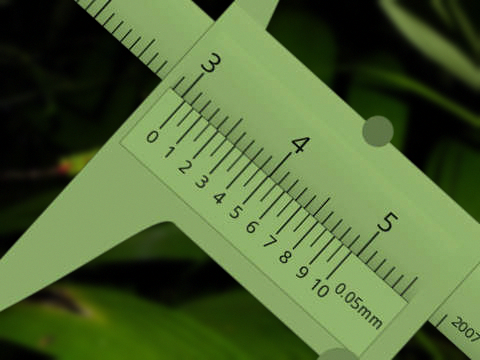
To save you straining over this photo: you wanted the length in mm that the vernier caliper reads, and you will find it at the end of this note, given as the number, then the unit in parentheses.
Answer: 30.4 (mm)
